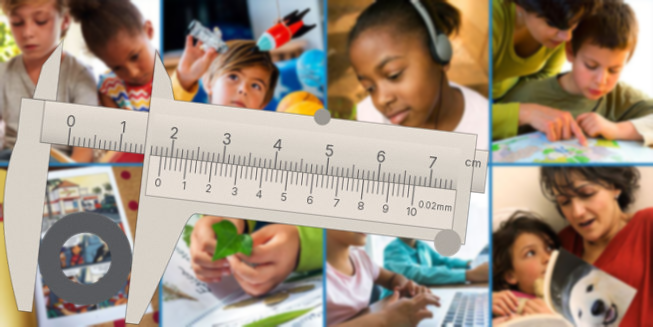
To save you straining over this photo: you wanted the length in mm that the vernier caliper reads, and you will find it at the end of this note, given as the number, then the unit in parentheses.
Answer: 18.0 (mm)
